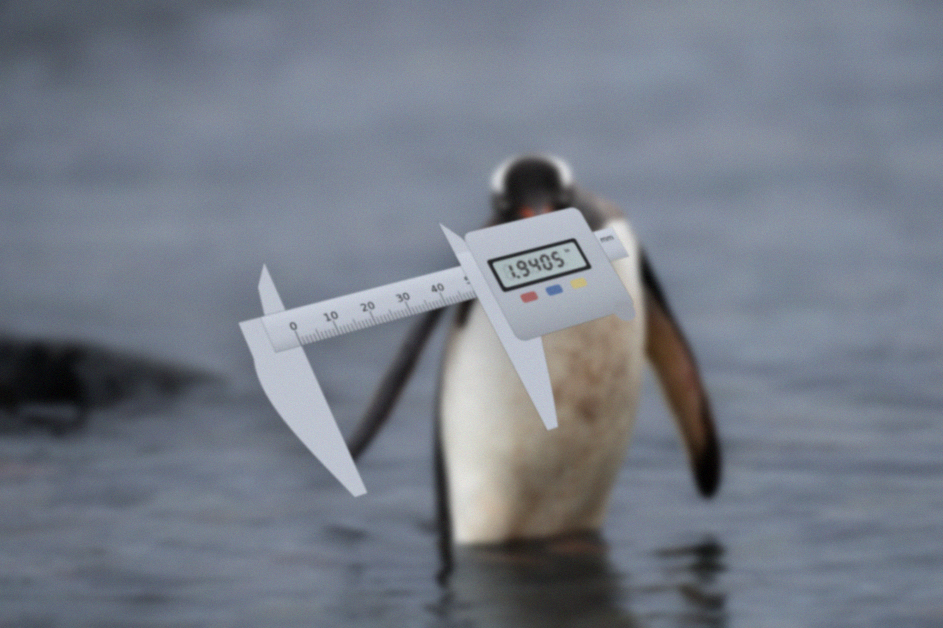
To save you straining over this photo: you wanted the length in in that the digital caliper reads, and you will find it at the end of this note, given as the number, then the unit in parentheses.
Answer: 1.9405 (in)
